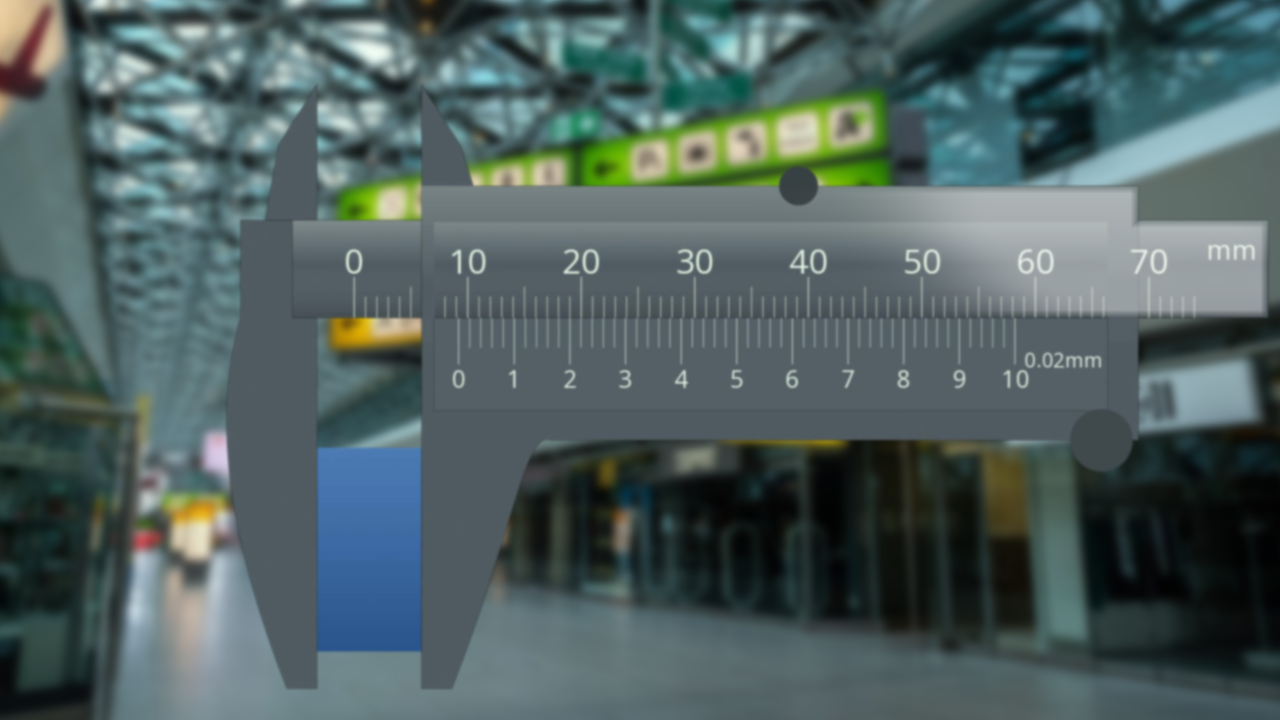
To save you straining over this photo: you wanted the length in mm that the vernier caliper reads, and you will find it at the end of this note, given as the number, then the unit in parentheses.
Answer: 9.2 (mm)
